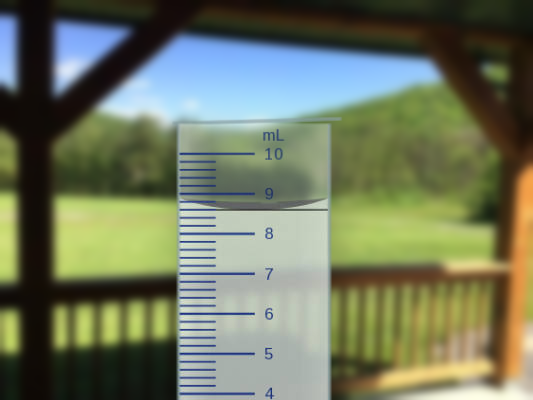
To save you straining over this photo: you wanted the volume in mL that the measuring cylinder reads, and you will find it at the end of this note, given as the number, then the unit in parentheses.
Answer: 8.6 (mL)
